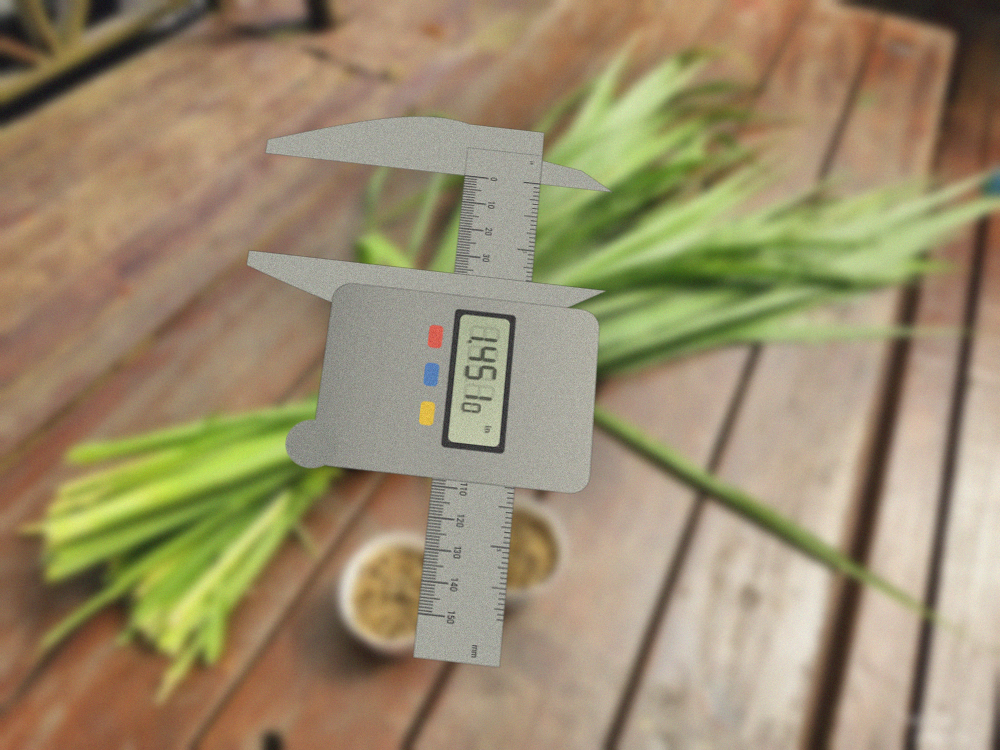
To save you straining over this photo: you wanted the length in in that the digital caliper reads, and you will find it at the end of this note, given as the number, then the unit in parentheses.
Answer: 1.4510 (in)
